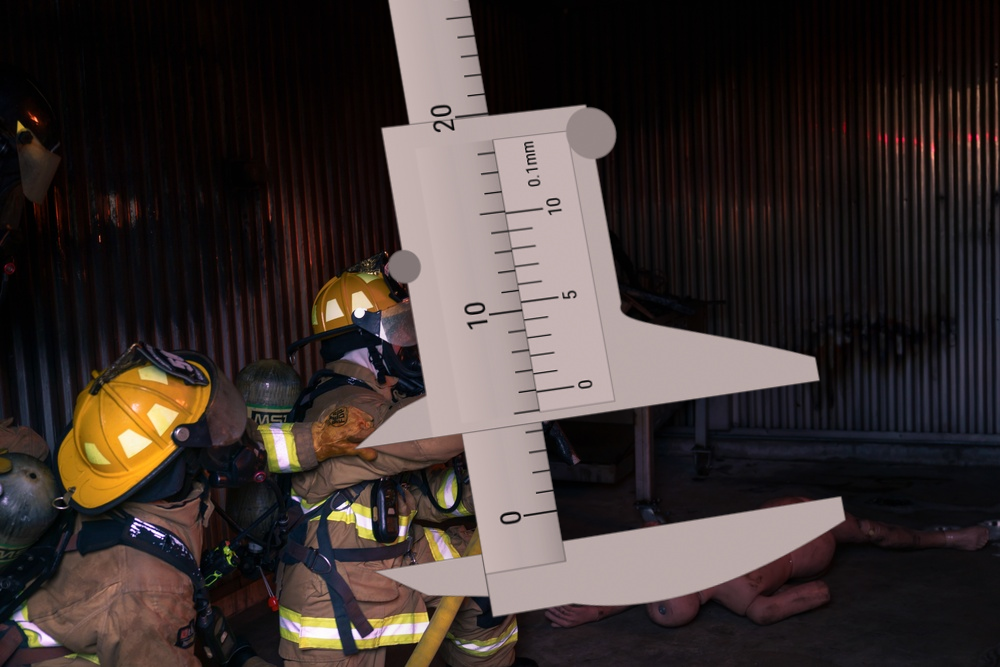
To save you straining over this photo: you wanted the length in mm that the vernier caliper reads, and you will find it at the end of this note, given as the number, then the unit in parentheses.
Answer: 5.9 (mm)
